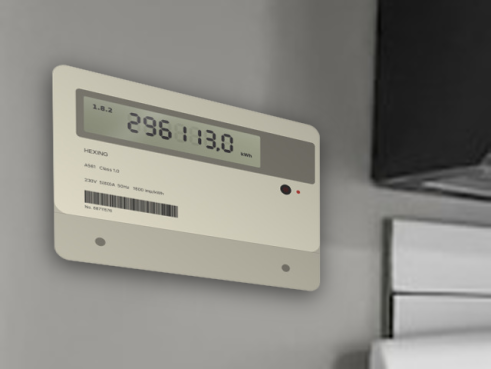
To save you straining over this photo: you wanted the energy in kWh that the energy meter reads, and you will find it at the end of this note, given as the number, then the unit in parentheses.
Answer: 296113.0 (kWh)
